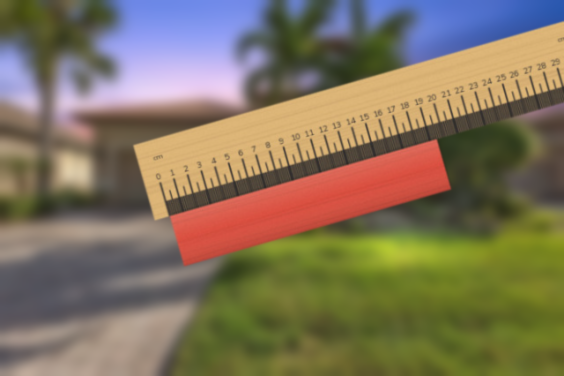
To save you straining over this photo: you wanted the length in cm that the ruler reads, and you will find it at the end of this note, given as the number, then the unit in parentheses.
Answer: 19.5 (cm)
